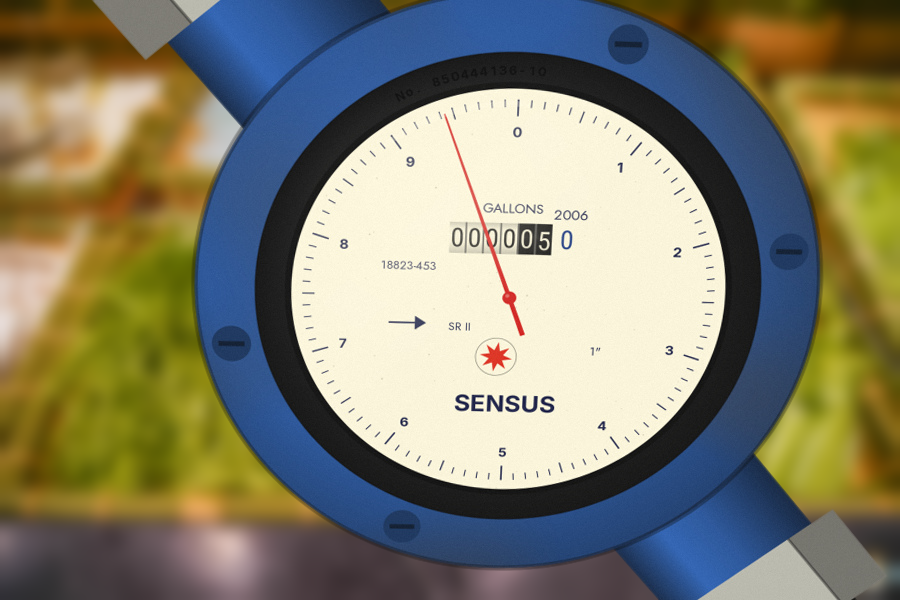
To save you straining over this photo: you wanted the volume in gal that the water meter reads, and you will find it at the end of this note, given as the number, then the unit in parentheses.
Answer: 49.4 (gal)
